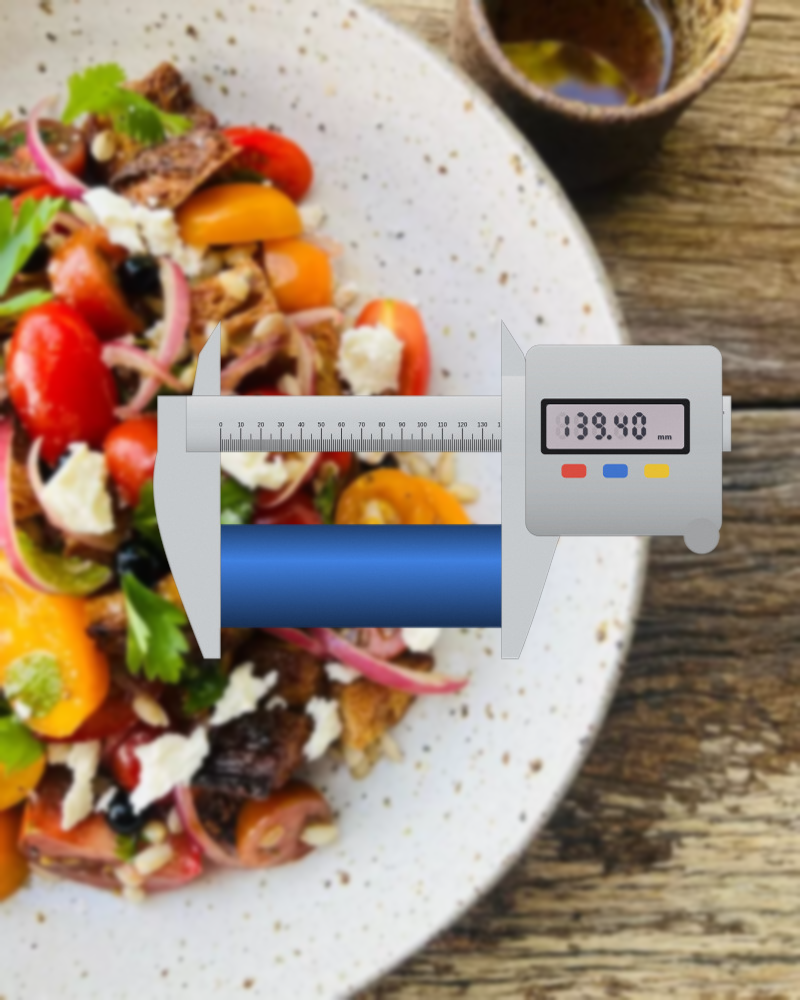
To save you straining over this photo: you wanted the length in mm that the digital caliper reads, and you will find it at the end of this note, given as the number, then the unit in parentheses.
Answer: 139.40 (mm)
